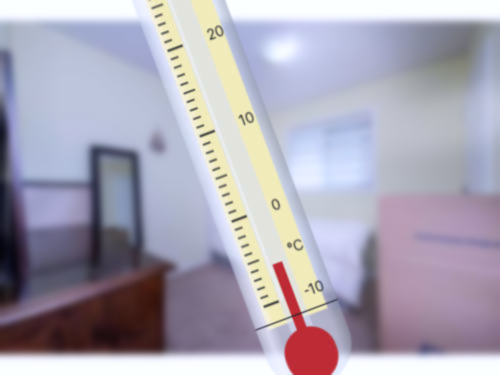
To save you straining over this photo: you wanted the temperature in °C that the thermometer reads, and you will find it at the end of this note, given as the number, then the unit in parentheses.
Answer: -6 (°C)
